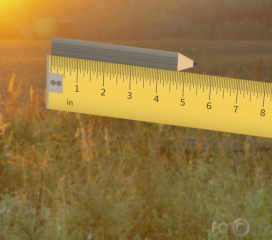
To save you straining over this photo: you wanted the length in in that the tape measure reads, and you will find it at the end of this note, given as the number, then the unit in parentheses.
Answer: 5.5 (in)
